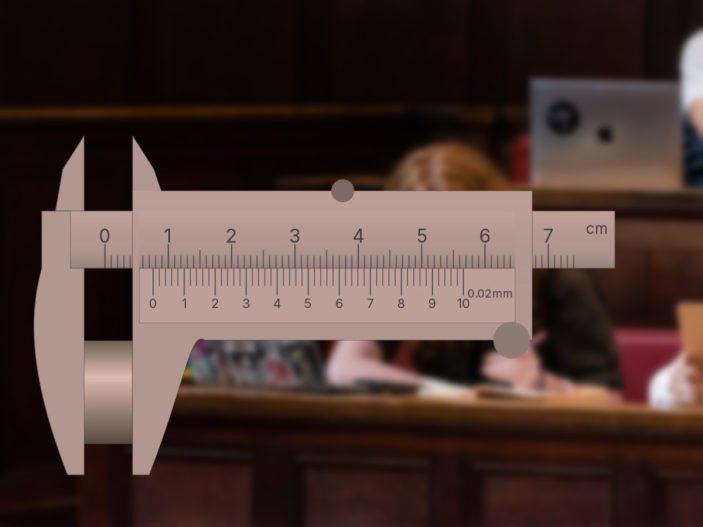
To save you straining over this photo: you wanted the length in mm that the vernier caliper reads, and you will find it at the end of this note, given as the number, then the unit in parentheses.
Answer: 7.6 (mm)
